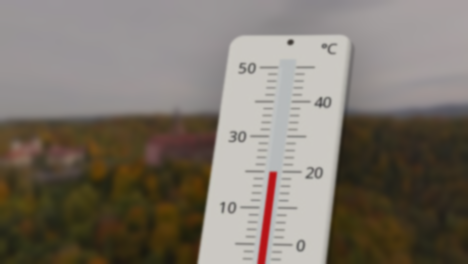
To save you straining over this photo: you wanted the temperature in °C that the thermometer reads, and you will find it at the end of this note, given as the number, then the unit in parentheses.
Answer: 20 (°C)
